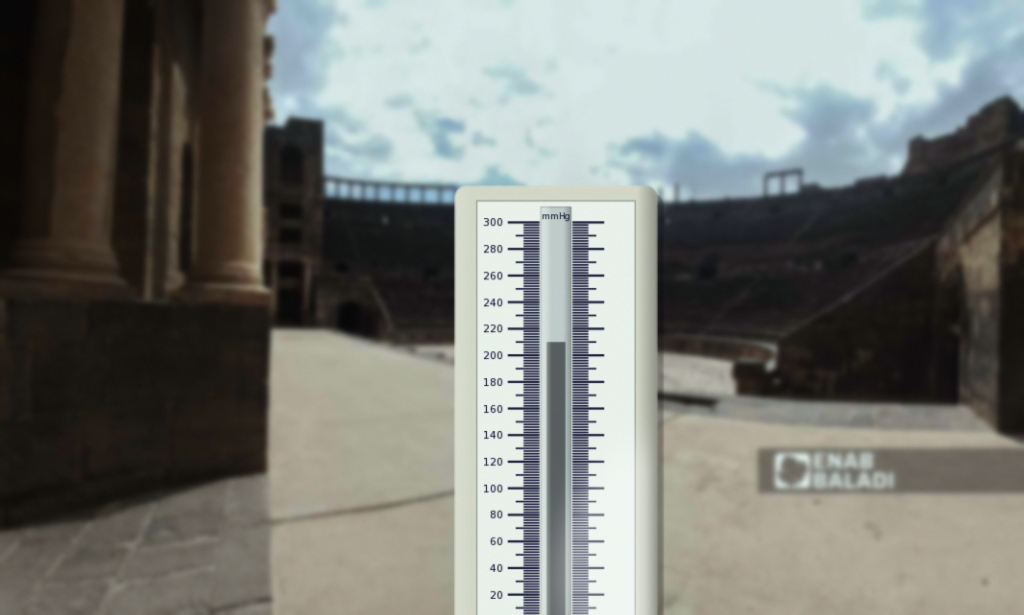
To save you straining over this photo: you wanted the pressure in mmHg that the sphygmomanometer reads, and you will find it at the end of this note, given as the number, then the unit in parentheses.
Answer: 210 (mmHg)
